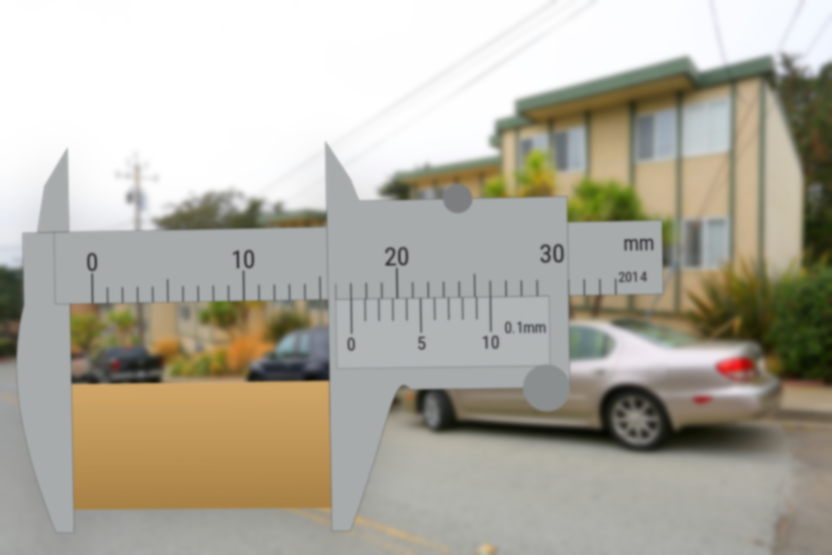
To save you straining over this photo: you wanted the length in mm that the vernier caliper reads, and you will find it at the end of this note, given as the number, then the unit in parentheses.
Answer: 17.0 (mm)
